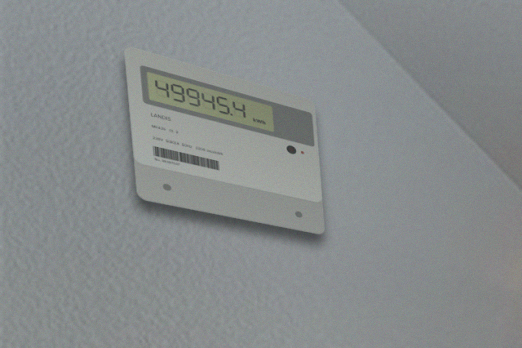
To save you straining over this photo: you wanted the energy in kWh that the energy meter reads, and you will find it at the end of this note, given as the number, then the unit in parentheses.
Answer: 49945.4 (kWh)
